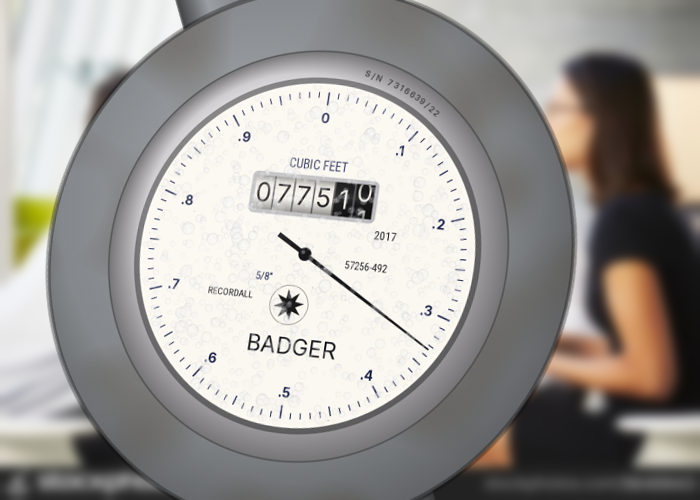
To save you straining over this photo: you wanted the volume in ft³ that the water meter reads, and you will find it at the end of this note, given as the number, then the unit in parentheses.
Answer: 77510.33 (ft³)
